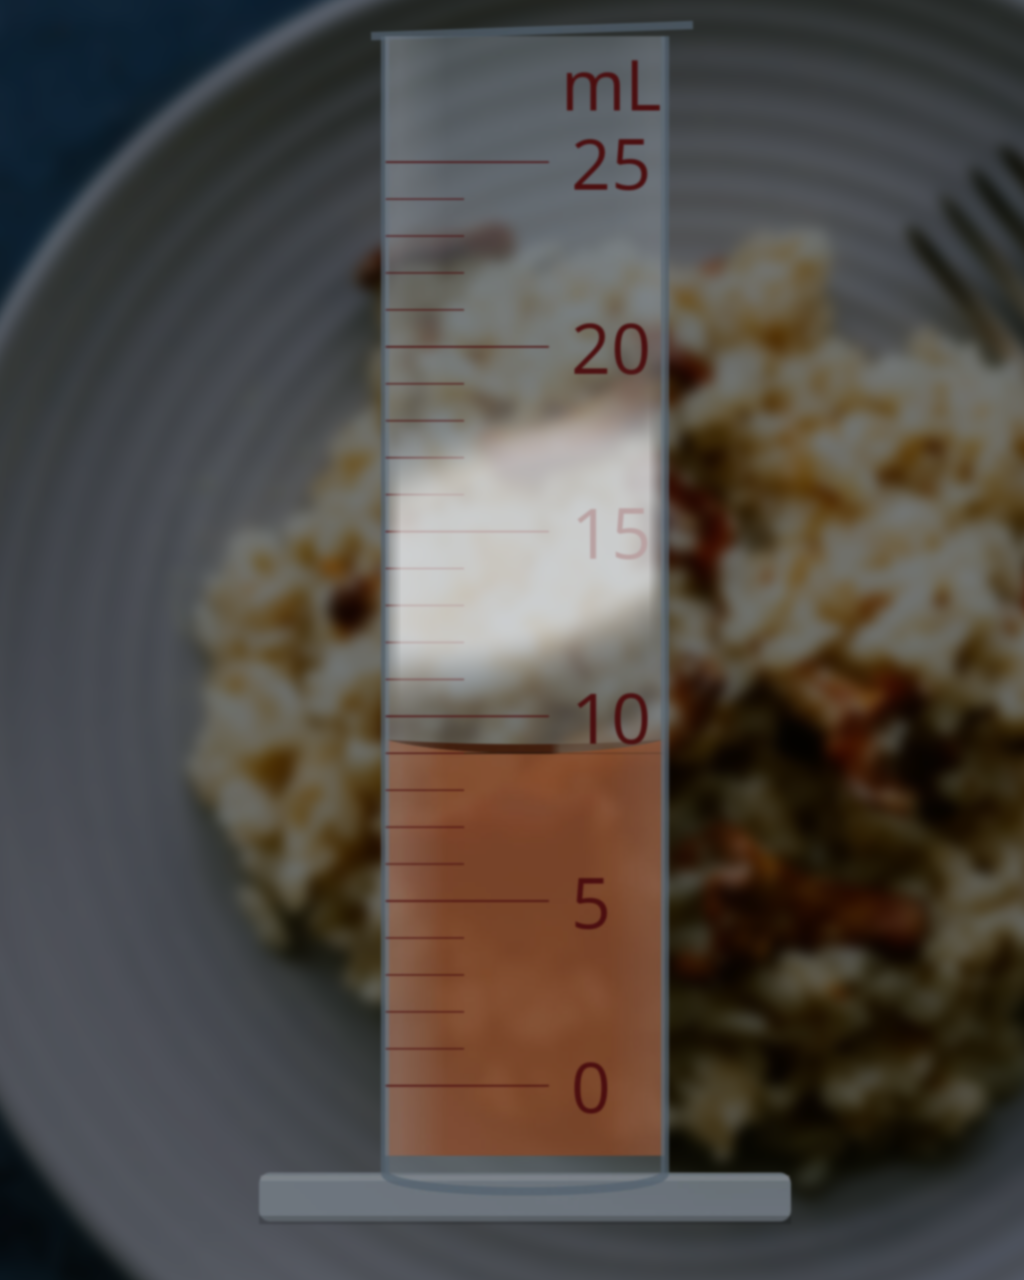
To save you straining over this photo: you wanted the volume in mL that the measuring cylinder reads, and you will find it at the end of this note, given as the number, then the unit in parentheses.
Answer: 9 (mL)
